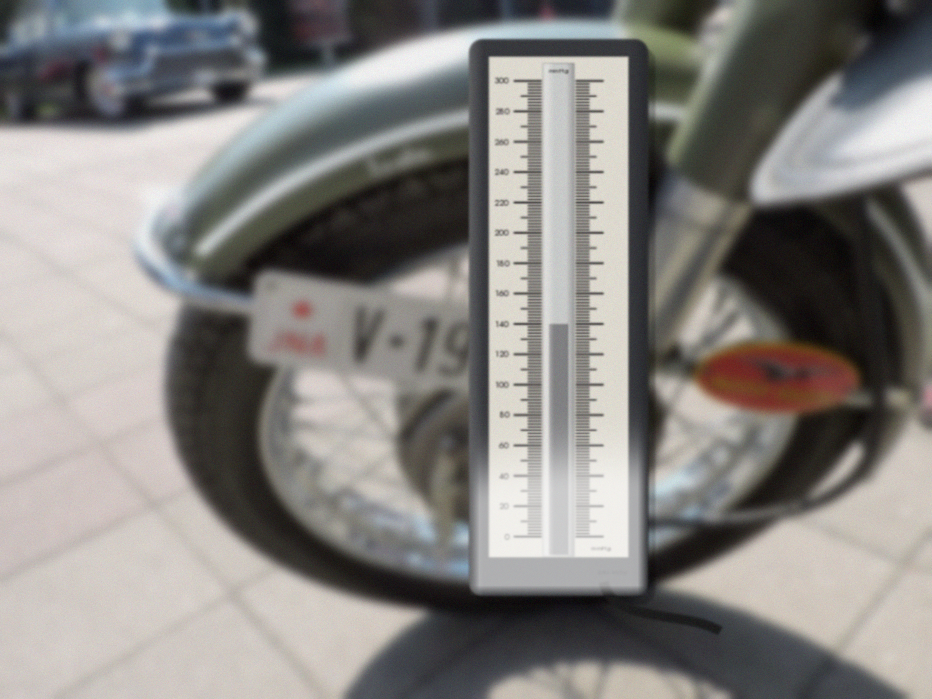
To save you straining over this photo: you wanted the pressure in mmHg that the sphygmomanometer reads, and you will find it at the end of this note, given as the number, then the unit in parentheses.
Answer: 140 (mmHg)
